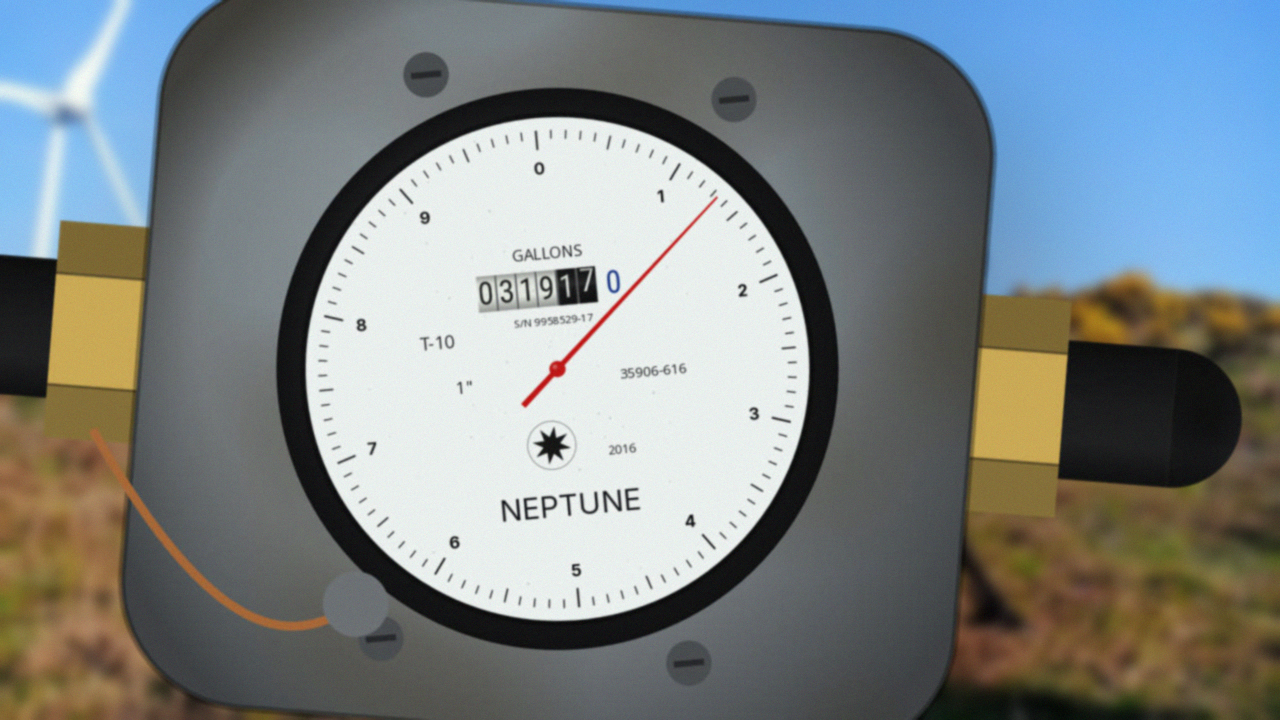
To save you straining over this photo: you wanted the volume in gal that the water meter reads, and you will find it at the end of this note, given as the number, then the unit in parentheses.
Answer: 319171.3 (gal)
